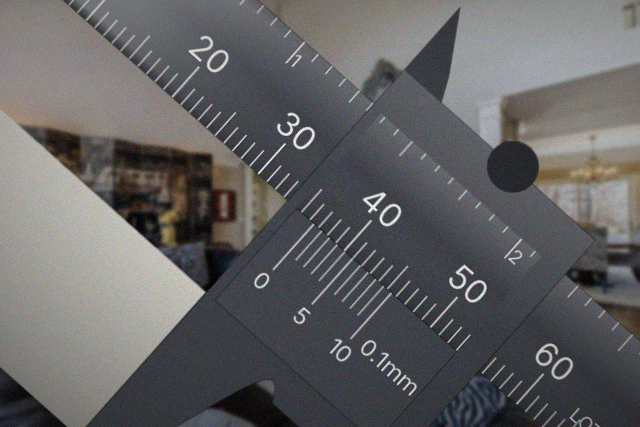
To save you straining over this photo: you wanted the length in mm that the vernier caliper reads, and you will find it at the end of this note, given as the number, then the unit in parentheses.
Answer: 36.5 (mm)
